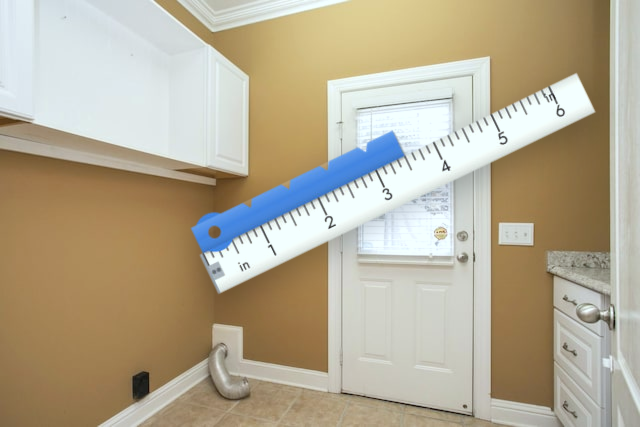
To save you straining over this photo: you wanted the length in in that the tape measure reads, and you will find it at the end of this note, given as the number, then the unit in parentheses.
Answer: 3.5 (in)
